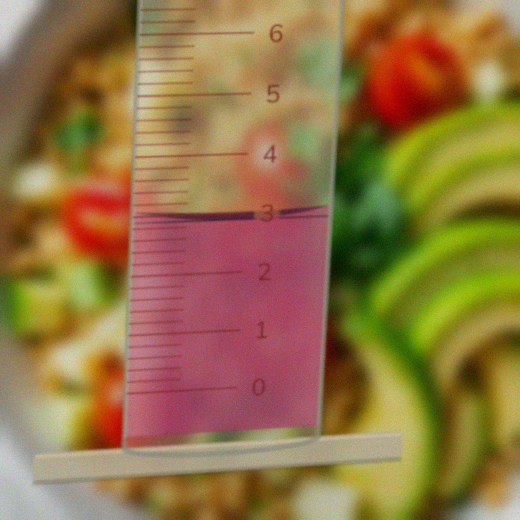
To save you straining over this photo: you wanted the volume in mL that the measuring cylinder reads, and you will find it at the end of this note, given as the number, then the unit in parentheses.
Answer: 2.9 (mL)
